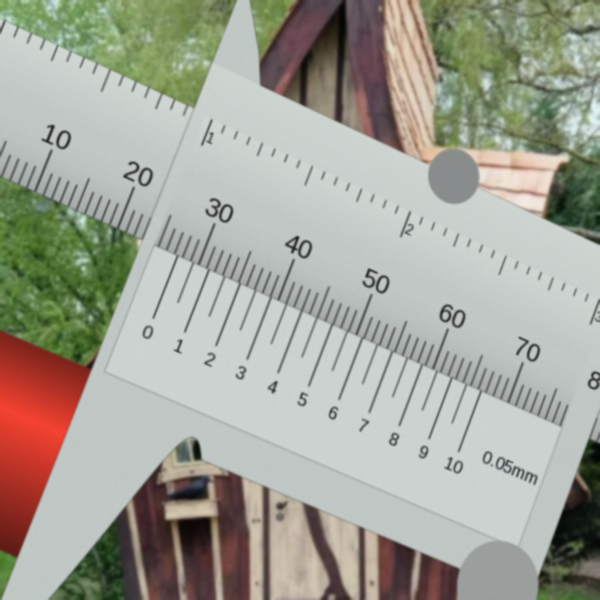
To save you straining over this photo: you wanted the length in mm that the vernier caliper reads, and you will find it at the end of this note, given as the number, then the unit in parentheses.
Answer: 27.4 (mm)
